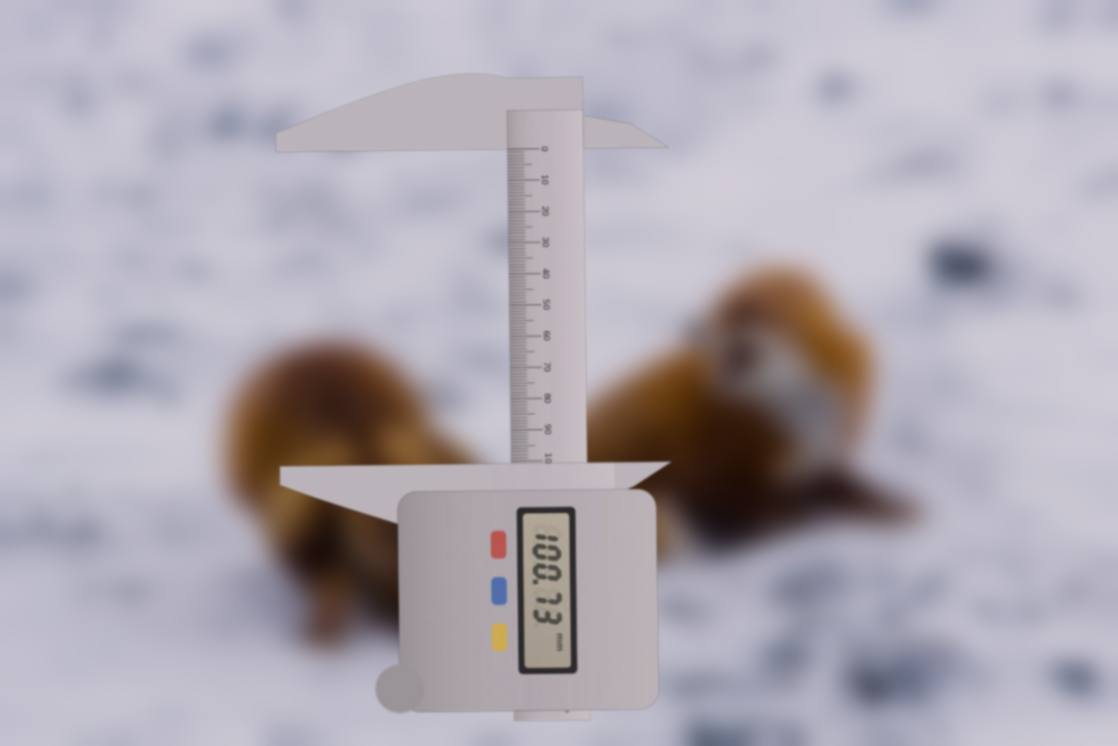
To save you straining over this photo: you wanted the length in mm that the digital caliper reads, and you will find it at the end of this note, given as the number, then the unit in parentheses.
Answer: 100.73 (mm)
